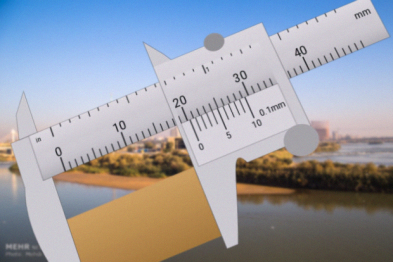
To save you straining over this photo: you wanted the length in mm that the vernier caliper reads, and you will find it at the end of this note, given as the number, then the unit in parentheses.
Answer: 20.4 (mm)
